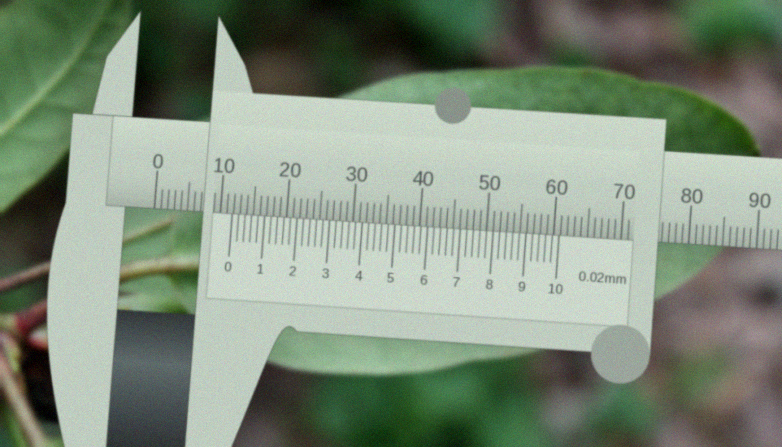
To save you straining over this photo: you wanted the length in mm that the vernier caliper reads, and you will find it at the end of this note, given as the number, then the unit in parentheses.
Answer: 11.8 (mm)
